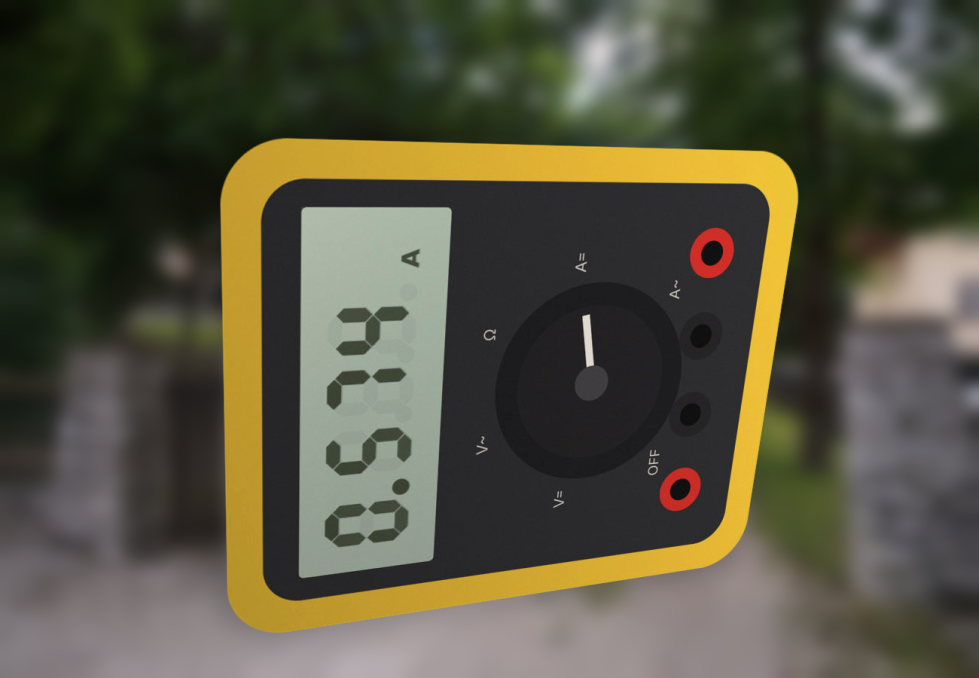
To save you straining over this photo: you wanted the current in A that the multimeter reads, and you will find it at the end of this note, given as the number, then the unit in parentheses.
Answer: 0.574 (A)
